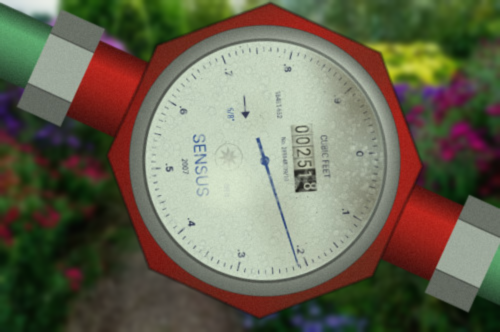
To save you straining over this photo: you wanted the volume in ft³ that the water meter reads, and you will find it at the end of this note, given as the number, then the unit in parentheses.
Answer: 2518.21 (ft³)
